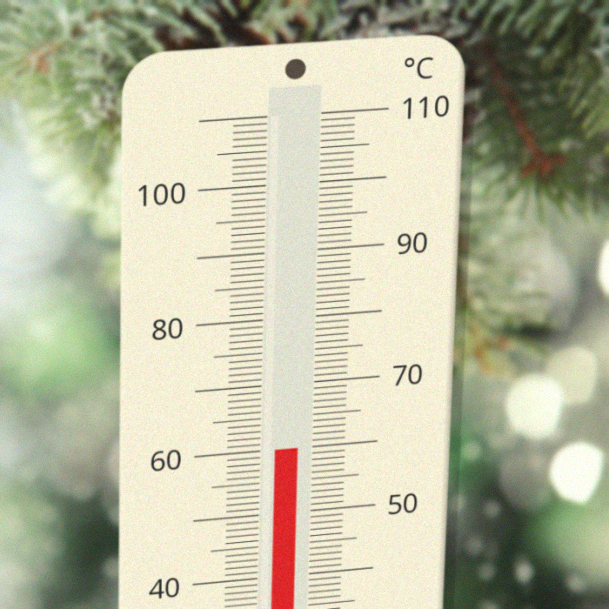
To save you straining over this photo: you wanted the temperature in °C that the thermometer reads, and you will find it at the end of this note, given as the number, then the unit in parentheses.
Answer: 60 (°C)
